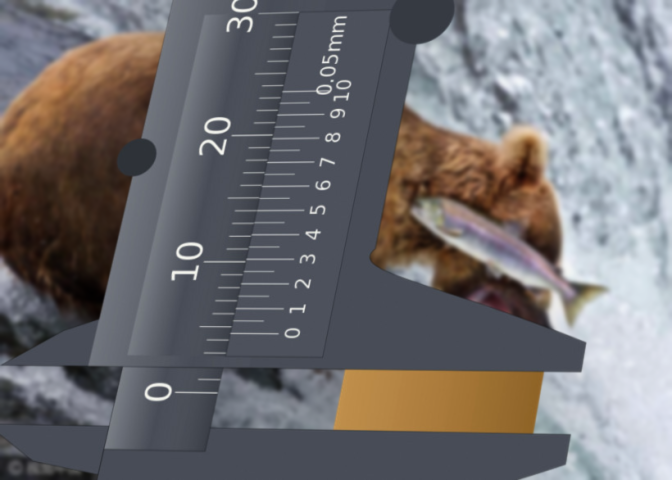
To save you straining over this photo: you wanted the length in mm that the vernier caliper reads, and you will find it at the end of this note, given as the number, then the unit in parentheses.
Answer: 4.5 (mm)
